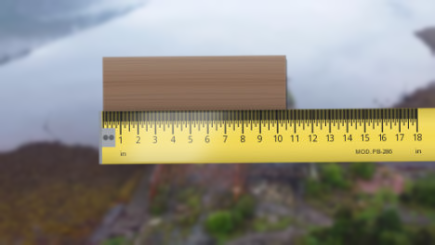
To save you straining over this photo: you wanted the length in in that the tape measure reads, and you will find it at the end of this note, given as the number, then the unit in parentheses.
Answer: 10.5 (in)
